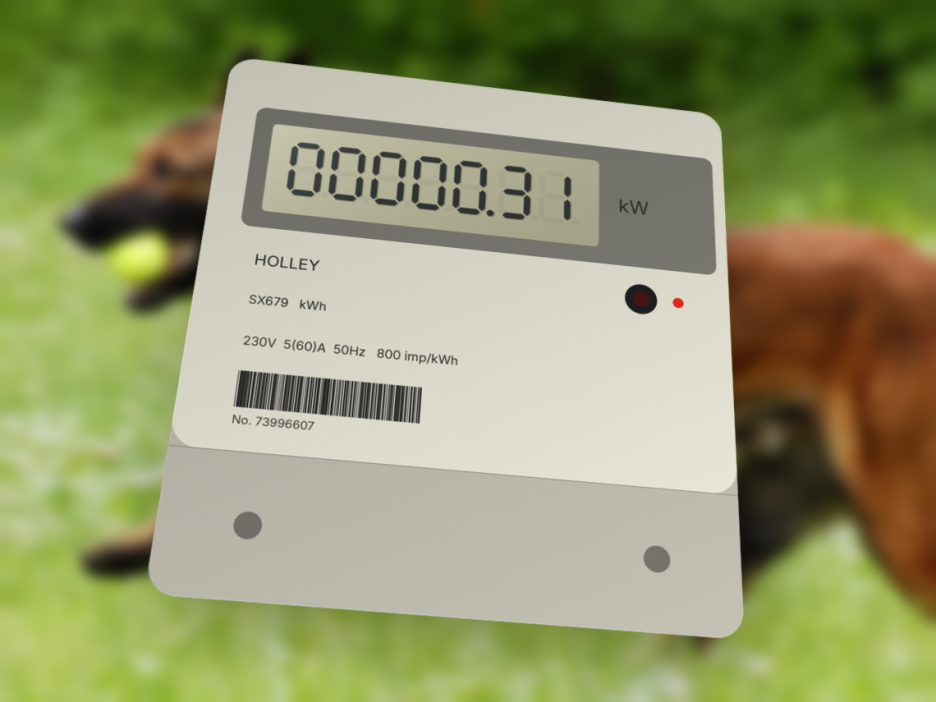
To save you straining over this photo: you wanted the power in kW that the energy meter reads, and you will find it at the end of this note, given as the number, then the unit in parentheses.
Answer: 0.31 (kW)
